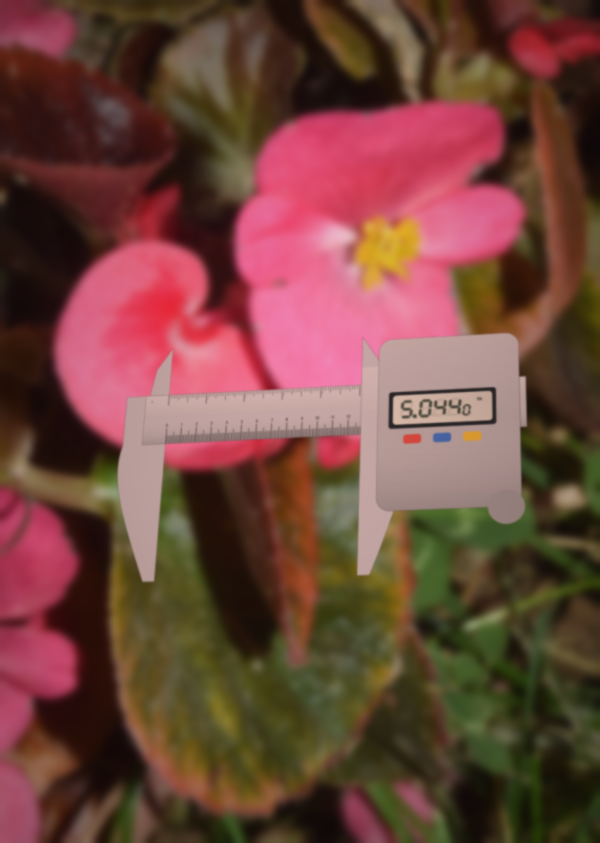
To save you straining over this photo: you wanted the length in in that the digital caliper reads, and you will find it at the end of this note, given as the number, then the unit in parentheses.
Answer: 5.0440 (in)
